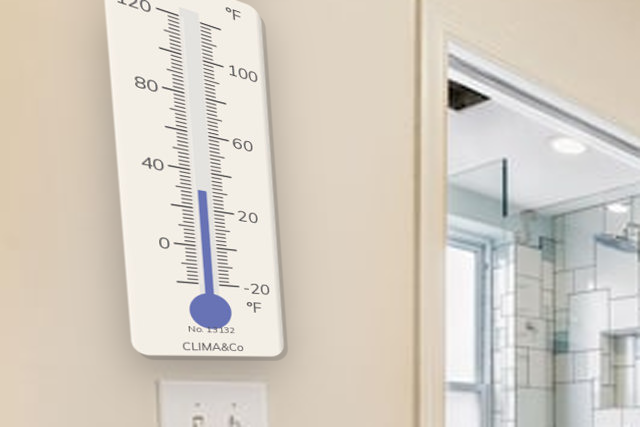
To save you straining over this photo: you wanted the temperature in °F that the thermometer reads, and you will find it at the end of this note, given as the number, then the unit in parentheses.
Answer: 30 (°F)
